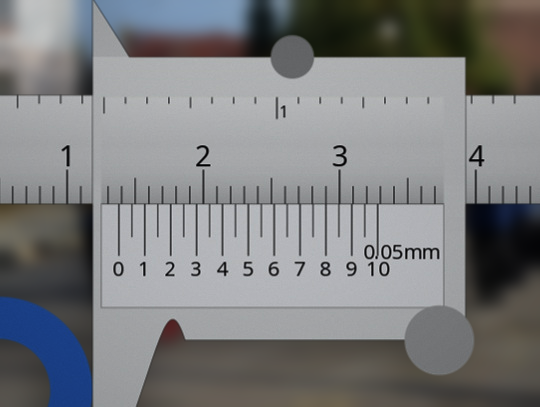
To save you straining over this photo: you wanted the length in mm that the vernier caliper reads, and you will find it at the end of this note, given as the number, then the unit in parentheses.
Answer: 13.8 (mm)
